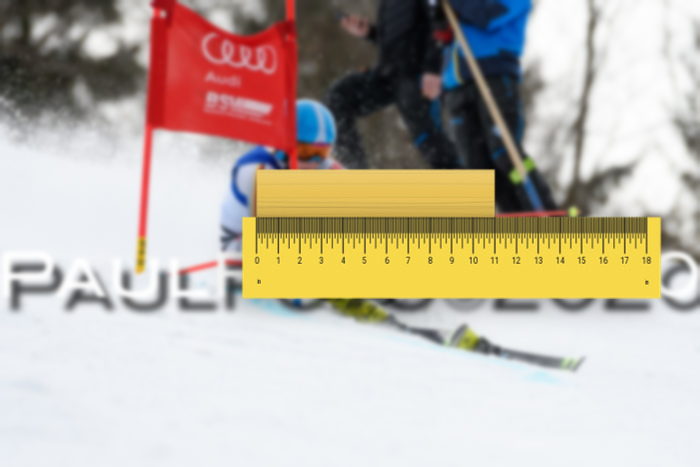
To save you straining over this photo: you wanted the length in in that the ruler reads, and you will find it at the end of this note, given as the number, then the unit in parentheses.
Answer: 11 (in)
